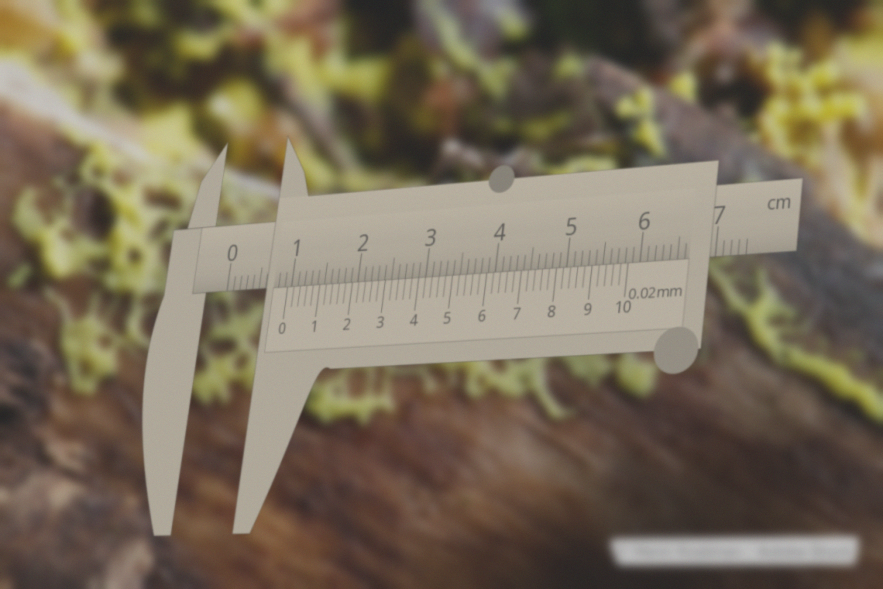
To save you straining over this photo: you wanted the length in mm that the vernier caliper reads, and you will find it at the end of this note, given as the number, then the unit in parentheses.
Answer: 9.4 (mm)
